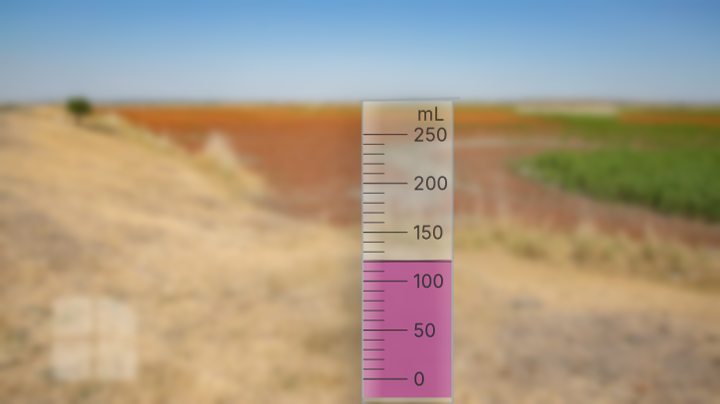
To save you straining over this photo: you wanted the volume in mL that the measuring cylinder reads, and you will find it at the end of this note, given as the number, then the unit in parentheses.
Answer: 120 (mL)
